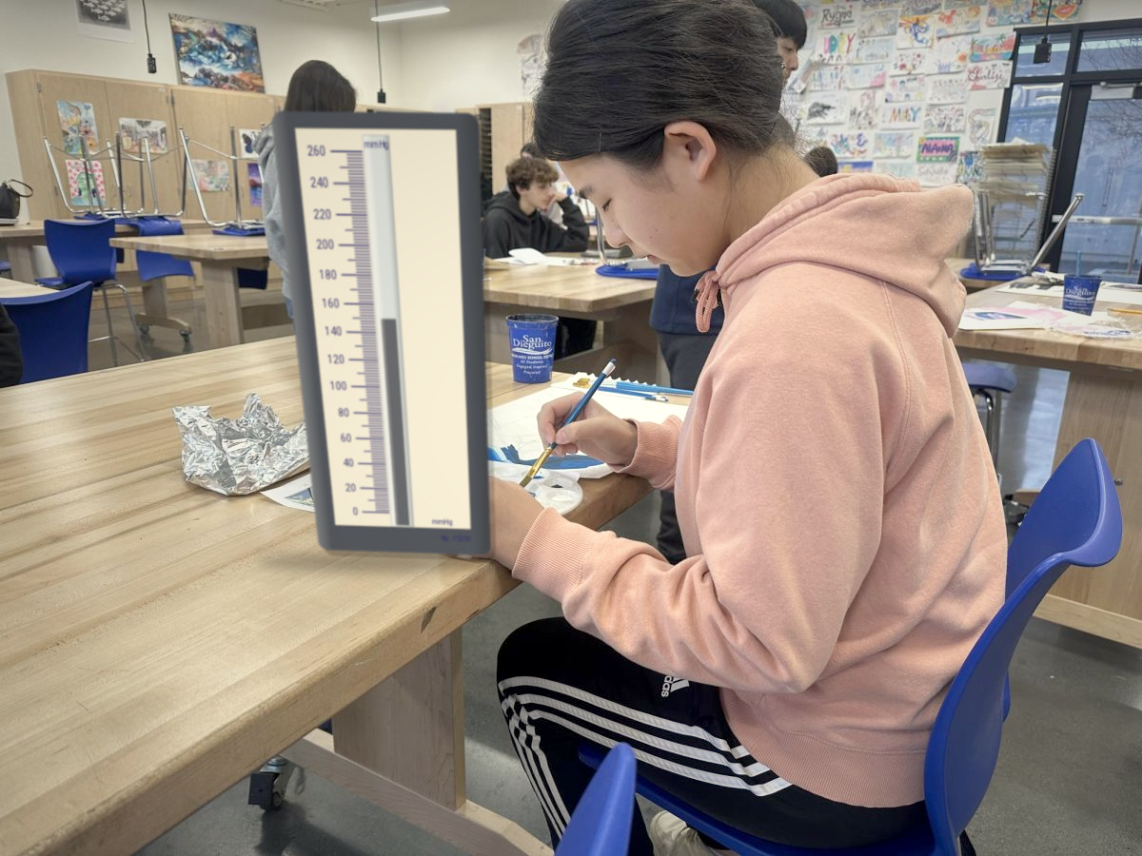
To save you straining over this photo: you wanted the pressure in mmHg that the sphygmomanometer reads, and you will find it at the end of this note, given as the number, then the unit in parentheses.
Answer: 150 (mmHg)
